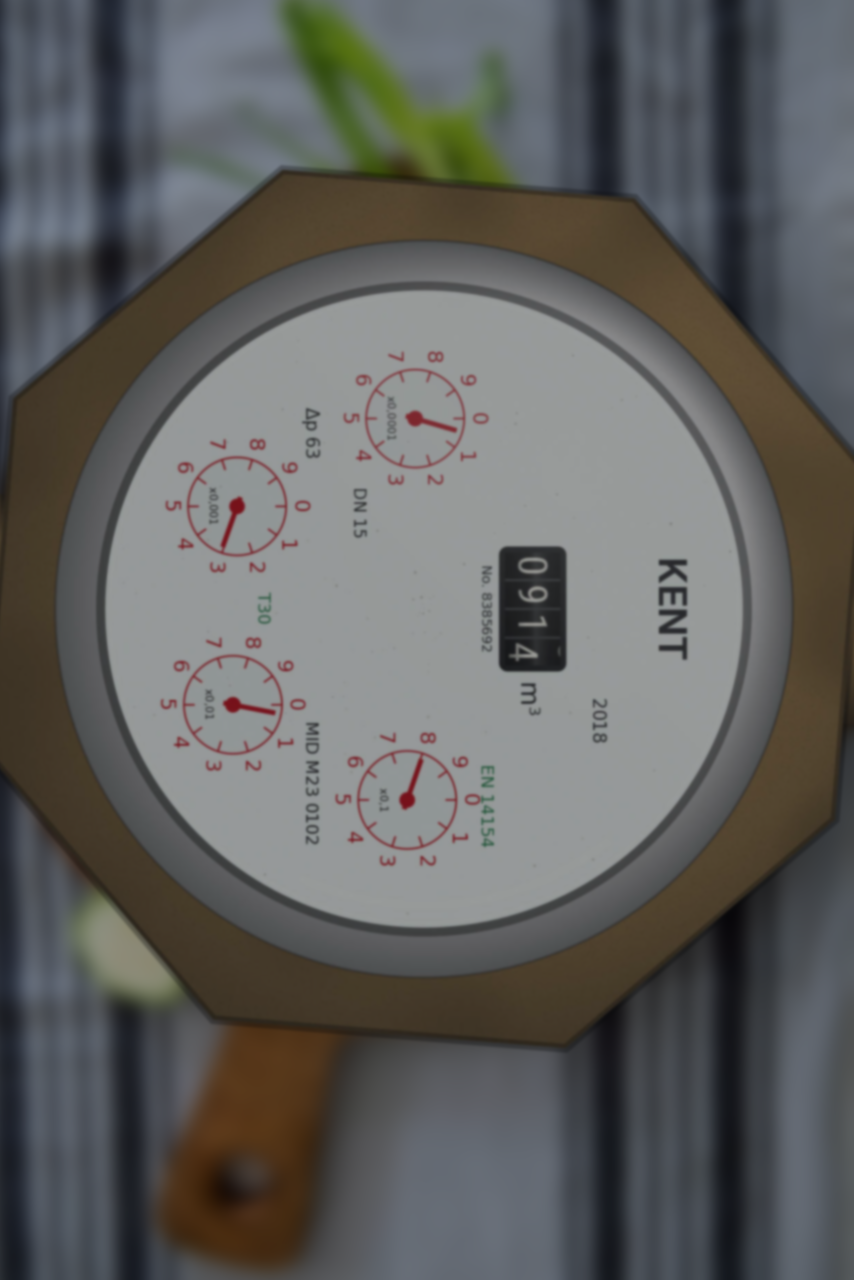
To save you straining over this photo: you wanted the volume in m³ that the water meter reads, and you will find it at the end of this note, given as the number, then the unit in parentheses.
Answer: 913.8030 (m³)
